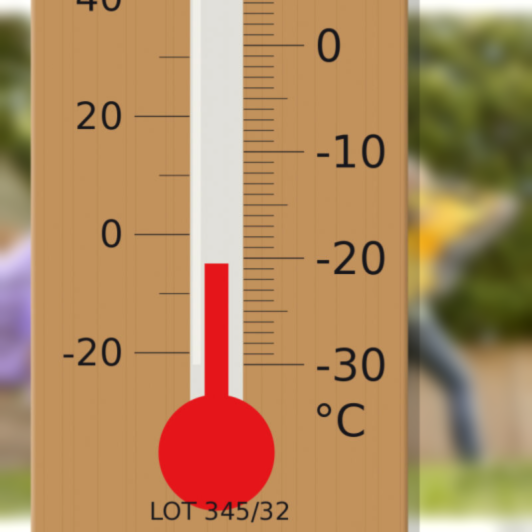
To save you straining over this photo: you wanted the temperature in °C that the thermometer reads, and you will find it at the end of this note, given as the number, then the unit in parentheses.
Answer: -20.5 (°C)
